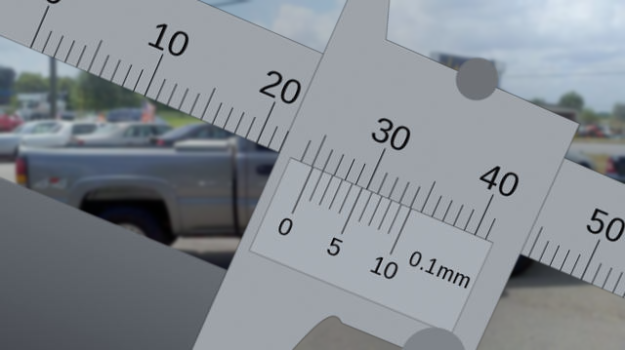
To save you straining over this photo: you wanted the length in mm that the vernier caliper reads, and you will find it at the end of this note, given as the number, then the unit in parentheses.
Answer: 25.1 (mm)
